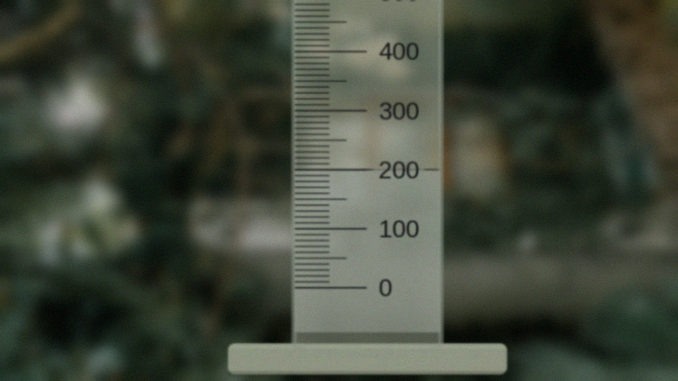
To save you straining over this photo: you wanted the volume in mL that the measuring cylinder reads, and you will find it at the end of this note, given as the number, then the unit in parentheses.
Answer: 200 (mL)
